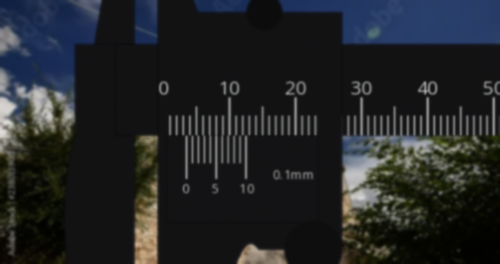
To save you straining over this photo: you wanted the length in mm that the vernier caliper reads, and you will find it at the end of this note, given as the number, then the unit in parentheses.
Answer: 3.5 (mm)
